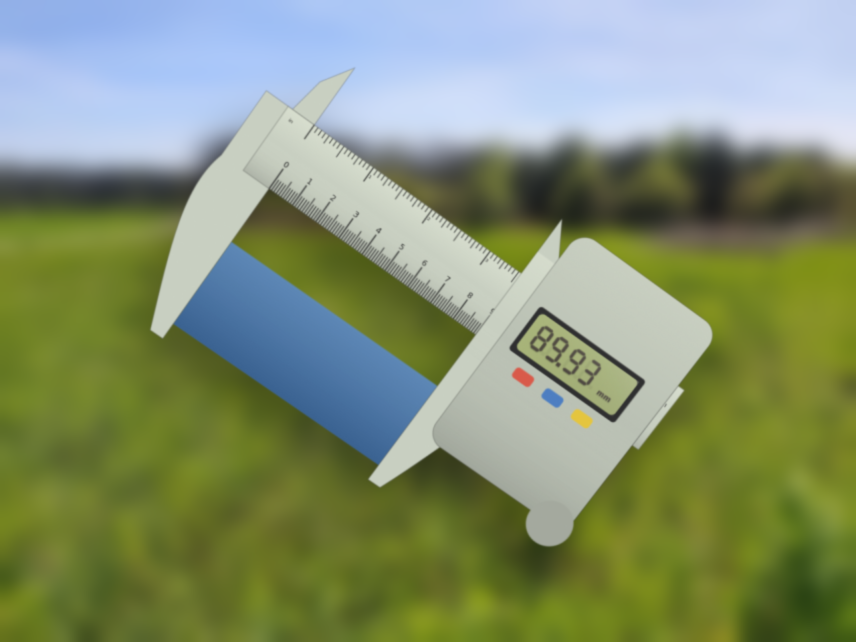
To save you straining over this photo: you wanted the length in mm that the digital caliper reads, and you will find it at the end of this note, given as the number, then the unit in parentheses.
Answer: 89.93 (mm)
